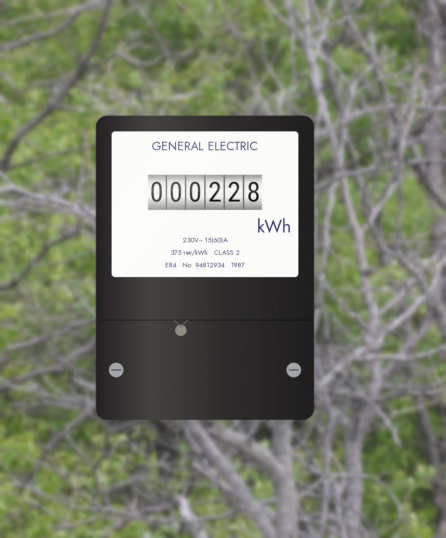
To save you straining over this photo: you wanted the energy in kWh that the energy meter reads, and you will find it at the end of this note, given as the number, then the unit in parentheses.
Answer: 228 (kWh)
